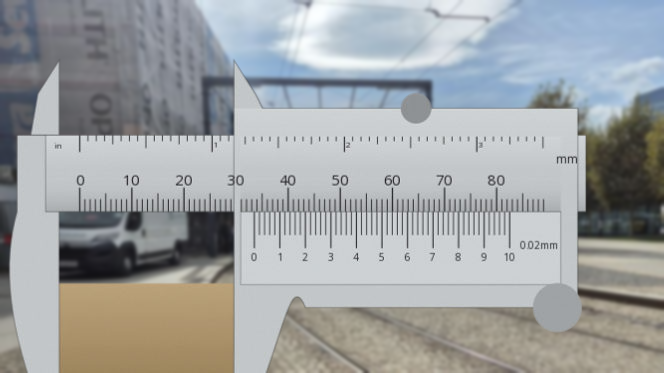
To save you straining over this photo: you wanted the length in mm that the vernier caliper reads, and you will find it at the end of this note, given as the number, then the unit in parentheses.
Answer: 33.5 (mm)
